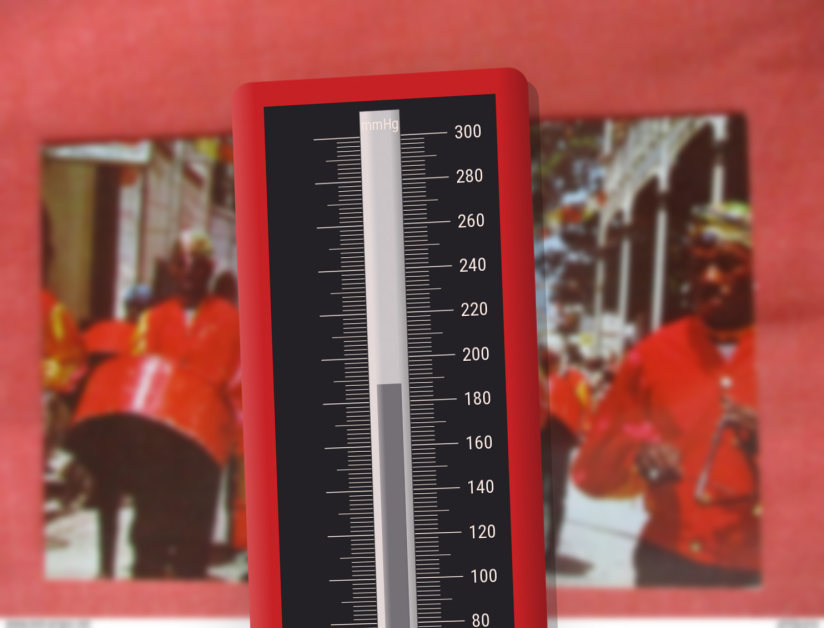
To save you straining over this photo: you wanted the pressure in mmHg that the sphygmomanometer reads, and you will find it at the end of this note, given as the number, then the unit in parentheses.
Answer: 188 (mmHg)
